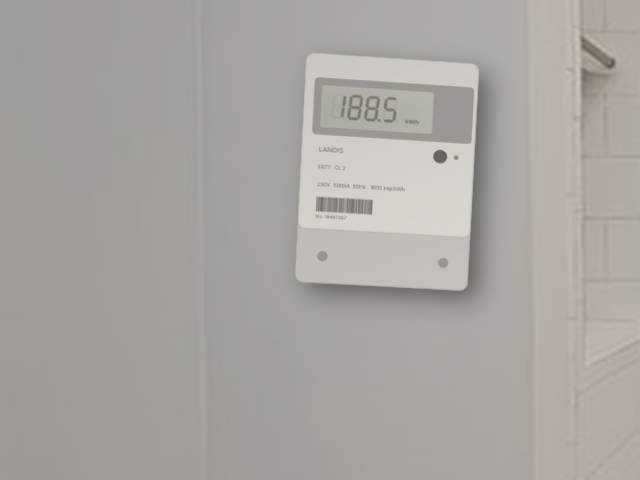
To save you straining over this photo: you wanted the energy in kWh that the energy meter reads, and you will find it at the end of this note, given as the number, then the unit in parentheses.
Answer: 188.5 (kWh)
